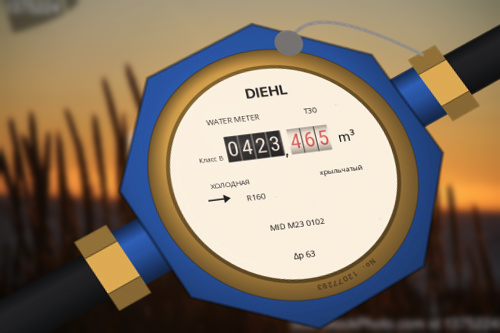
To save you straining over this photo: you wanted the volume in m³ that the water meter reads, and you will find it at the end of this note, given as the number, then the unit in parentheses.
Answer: 423.465 (m³)
